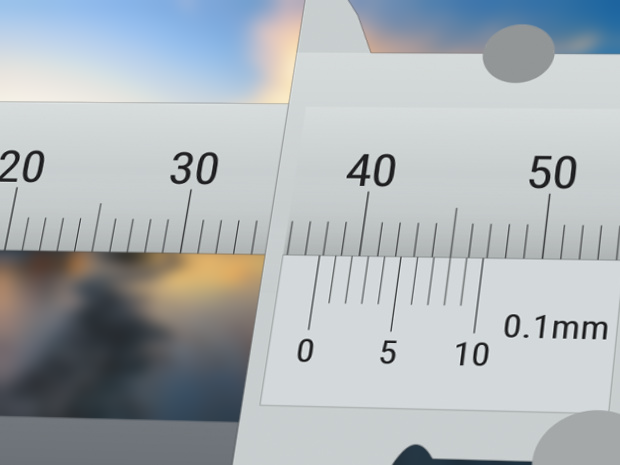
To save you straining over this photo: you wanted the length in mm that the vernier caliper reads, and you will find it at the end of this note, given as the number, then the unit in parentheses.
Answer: 37.8 (mm)
